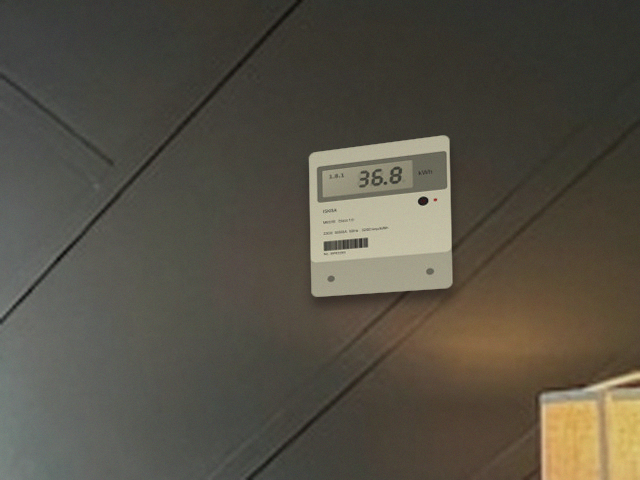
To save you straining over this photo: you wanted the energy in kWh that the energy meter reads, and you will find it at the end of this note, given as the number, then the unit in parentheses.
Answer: 36.8 (kWh)
